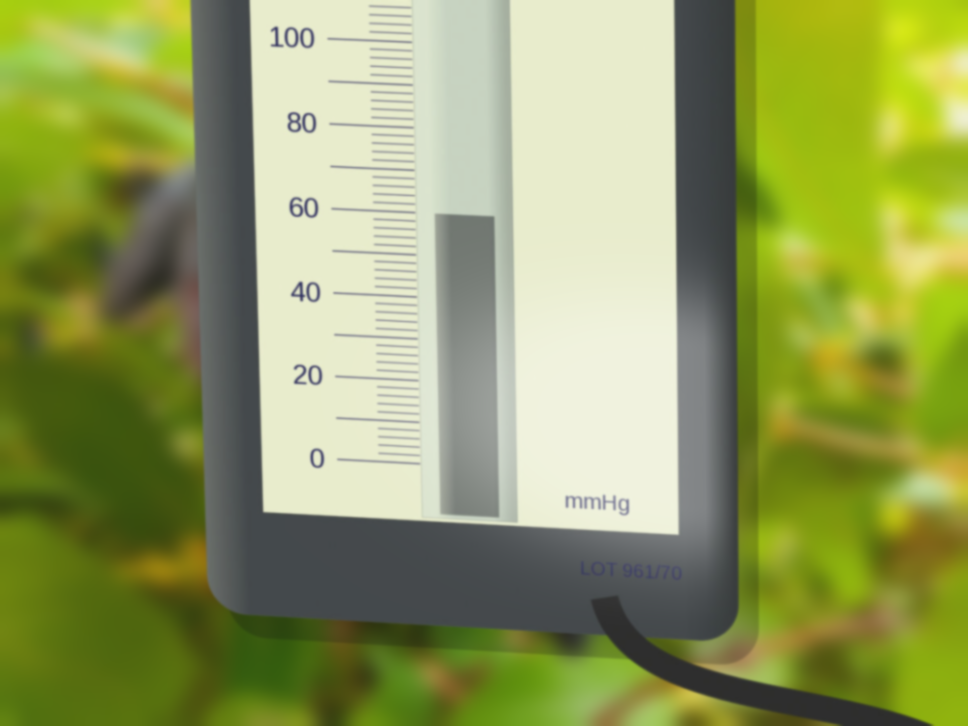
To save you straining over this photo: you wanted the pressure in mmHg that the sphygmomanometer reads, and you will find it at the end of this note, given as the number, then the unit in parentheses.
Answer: 60 (mmHg)
